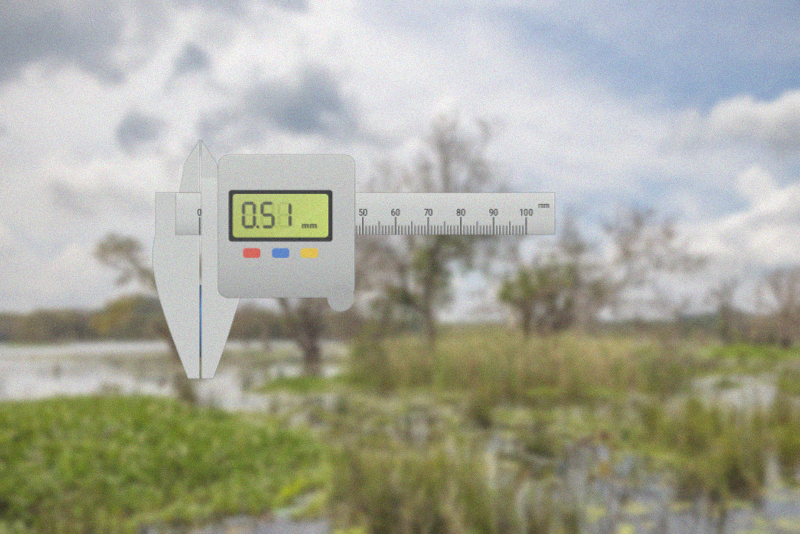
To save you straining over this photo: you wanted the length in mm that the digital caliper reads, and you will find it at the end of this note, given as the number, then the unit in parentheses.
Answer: 0.51 (mm)
